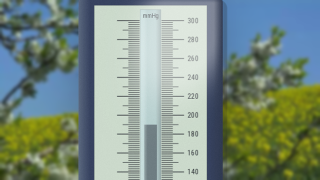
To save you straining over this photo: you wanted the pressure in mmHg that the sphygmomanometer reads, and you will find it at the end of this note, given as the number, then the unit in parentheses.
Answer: 190 (mmHg)
